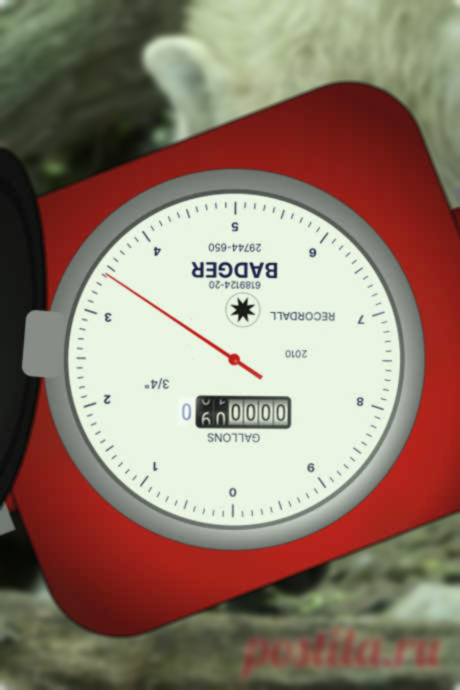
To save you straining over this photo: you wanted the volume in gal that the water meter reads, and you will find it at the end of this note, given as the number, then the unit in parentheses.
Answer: 93.4 (gal)
